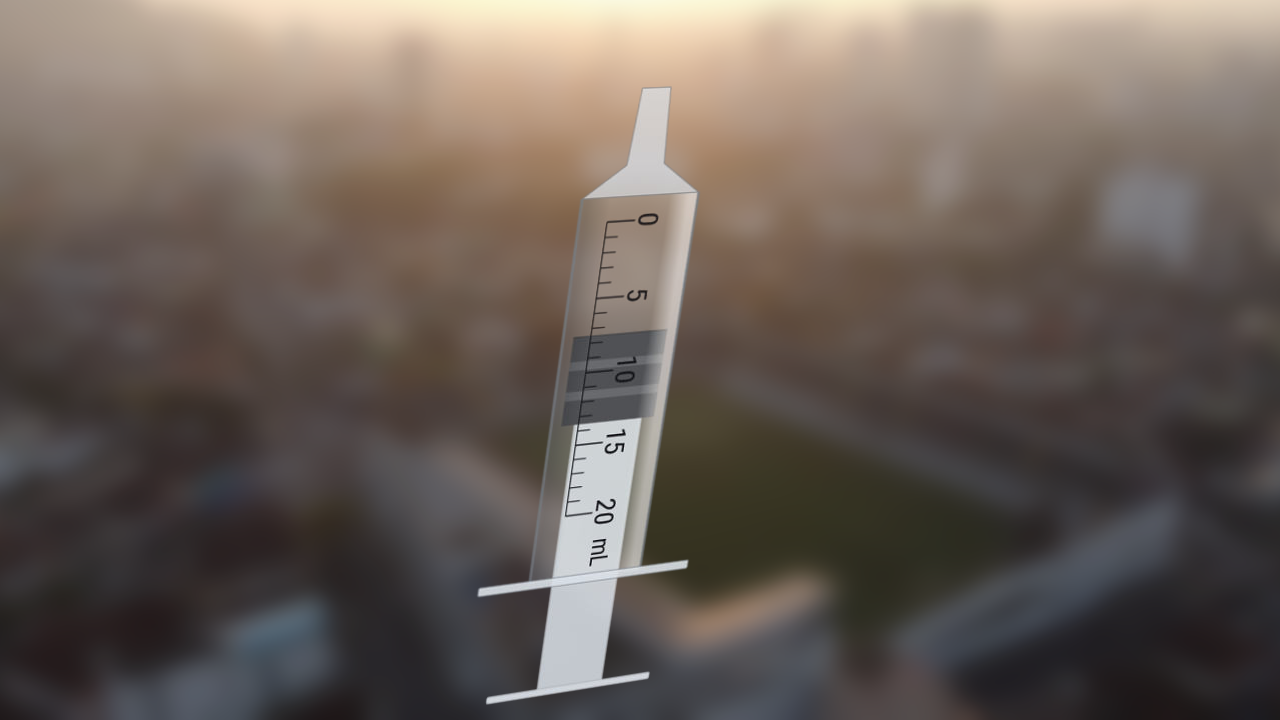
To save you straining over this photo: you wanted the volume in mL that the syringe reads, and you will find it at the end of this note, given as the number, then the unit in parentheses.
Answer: 7.5 (mL)
